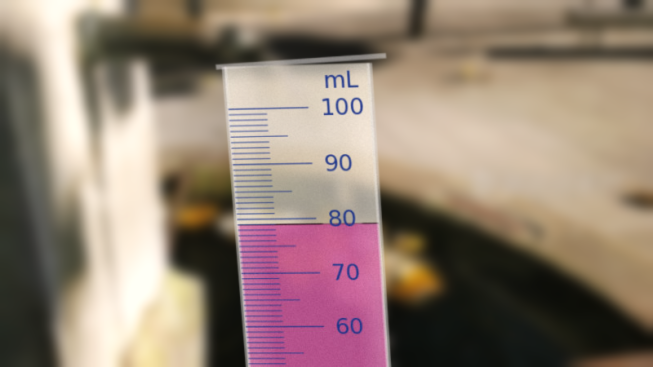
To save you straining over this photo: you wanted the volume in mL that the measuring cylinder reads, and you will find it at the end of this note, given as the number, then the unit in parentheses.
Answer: 79 (mL)
